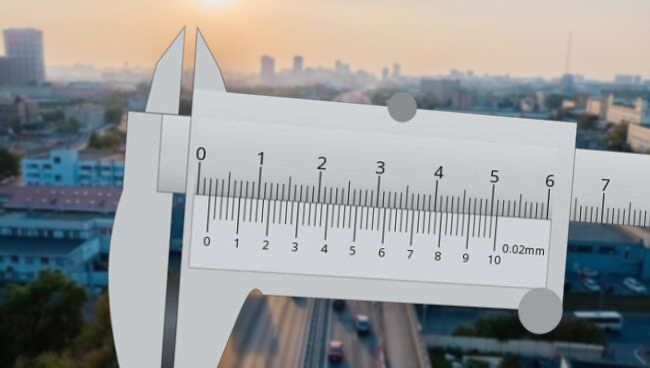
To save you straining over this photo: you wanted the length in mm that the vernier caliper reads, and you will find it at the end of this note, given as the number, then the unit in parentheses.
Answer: 2.0 (mm)
